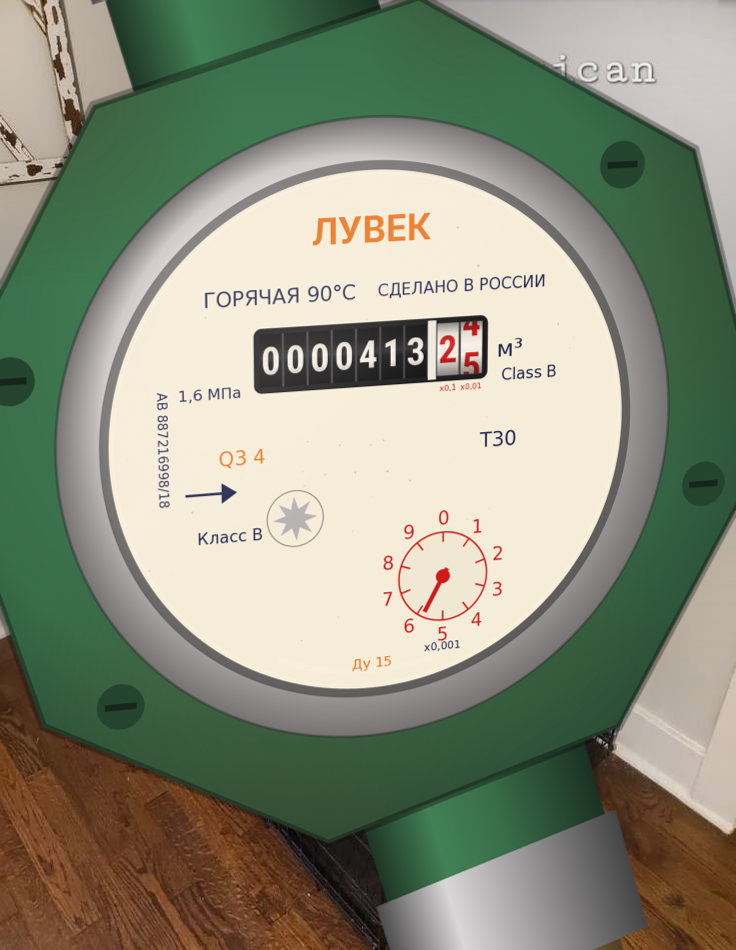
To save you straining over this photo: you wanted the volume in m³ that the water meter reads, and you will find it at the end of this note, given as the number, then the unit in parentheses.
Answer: 413.245 (m³)
